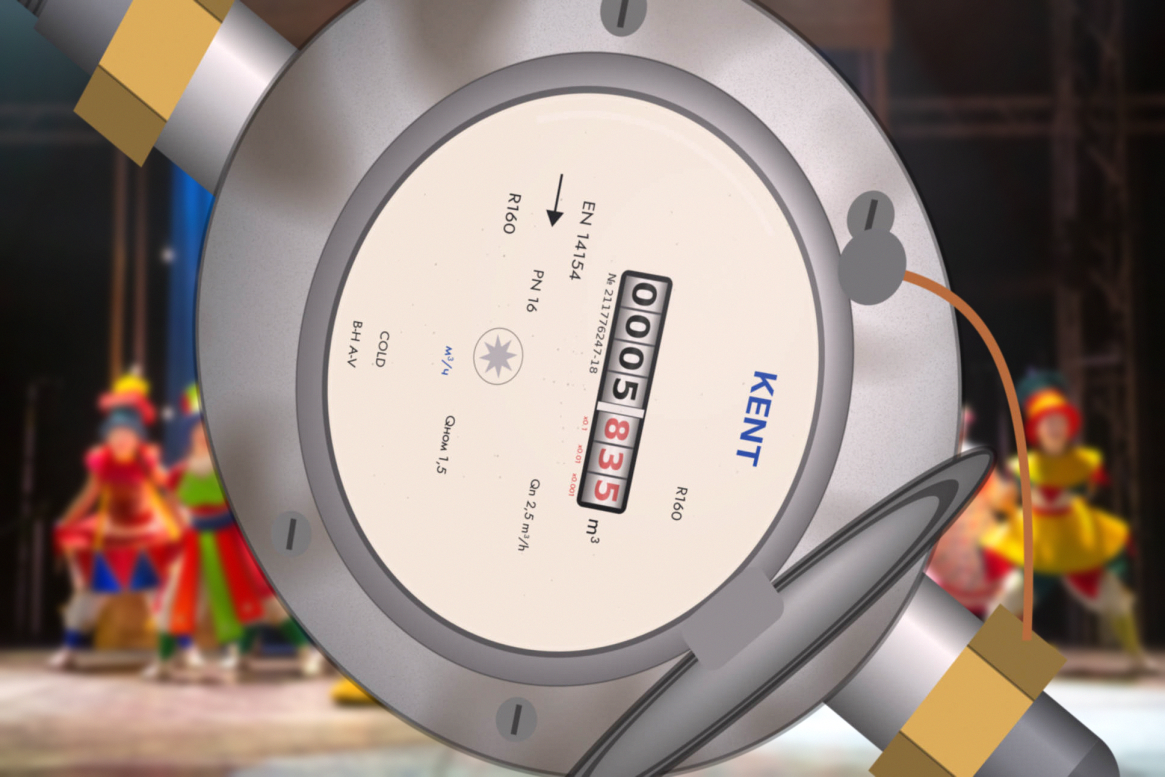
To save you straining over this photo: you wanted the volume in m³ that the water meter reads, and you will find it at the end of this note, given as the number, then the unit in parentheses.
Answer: 5.835 (m³)
